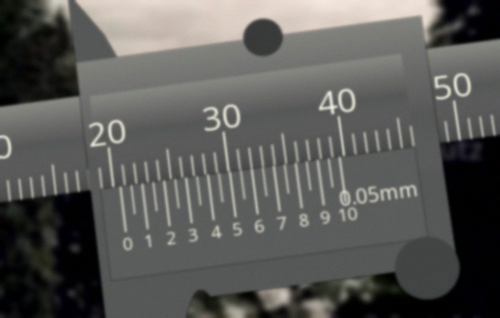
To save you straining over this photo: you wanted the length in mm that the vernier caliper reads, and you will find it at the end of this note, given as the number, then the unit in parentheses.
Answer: 20.6 (mm)
